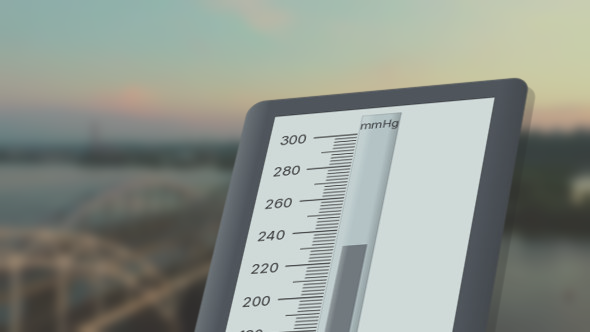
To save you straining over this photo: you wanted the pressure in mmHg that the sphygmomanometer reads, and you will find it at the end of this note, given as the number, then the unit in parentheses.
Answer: 230 (mmHg)
